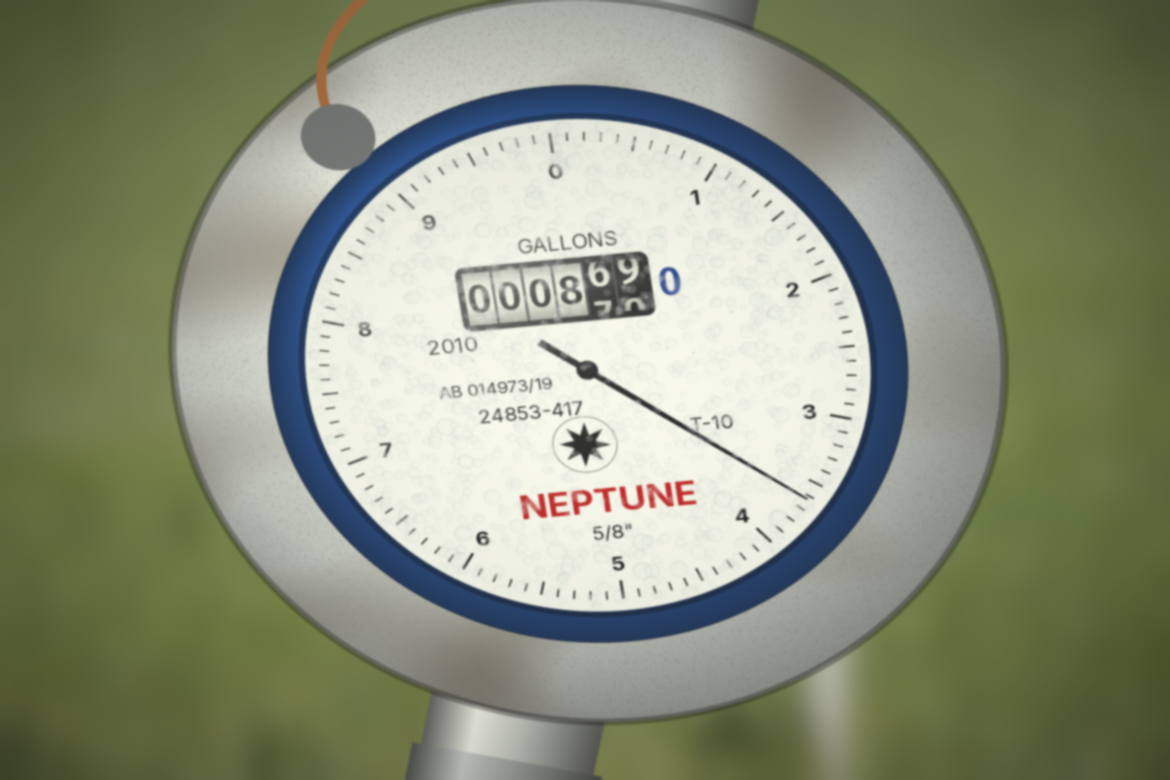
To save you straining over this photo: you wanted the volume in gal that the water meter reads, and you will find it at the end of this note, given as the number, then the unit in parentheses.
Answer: 8693.6 (gal)
